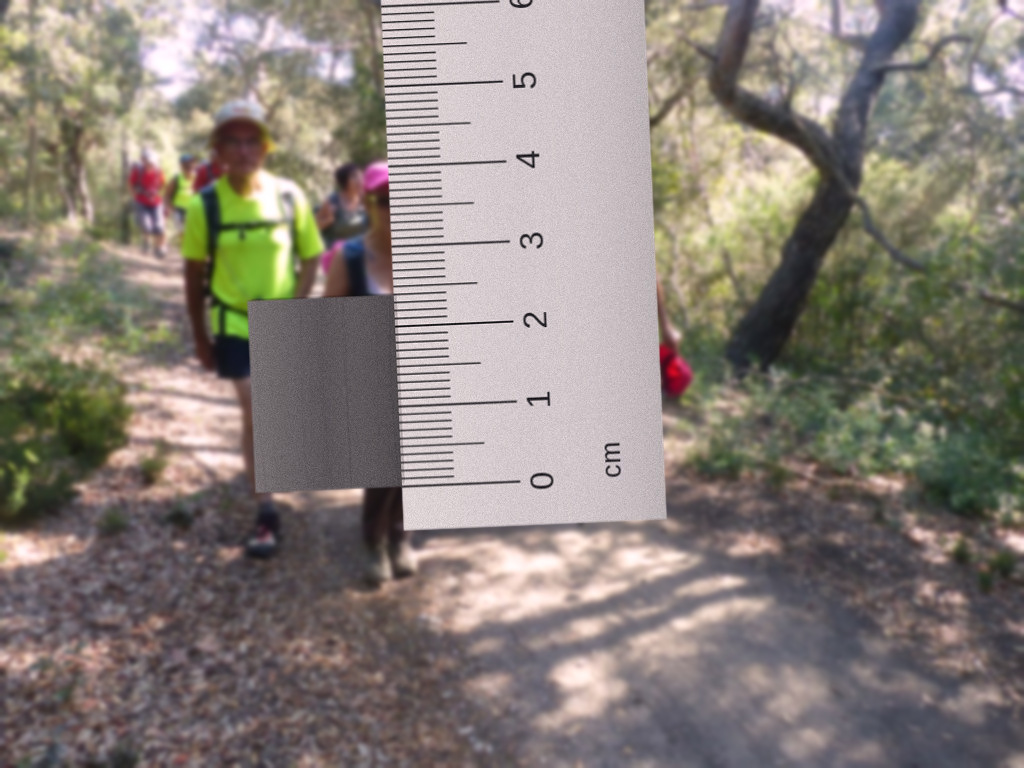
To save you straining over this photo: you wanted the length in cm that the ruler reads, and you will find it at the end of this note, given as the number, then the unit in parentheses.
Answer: 2.4 (cm)
